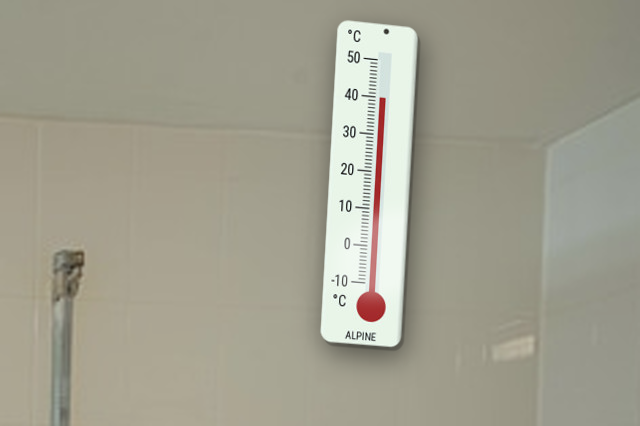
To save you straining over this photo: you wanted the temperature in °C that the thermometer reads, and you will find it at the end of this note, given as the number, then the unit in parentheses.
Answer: 40 (°C)
